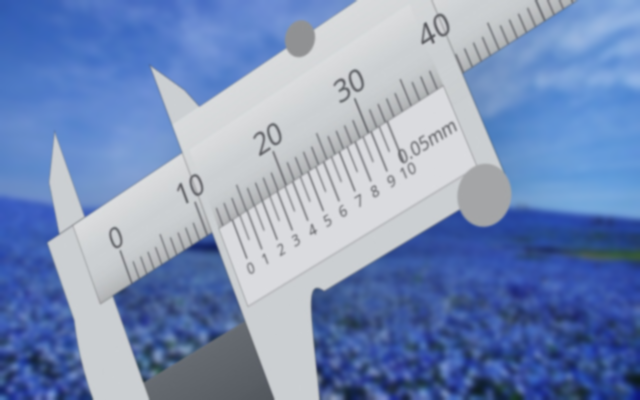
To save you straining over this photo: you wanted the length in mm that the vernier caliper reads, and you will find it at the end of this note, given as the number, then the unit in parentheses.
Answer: 13.2 (mm)
